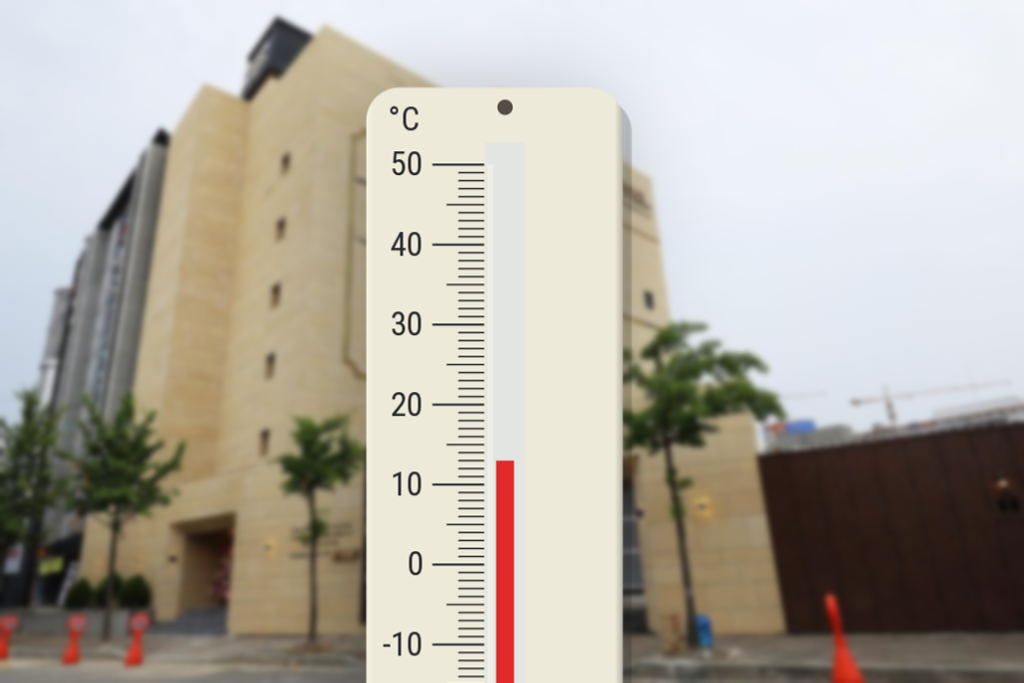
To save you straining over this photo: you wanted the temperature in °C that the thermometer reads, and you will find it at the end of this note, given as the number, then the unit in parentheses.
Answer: 13 (°C)
